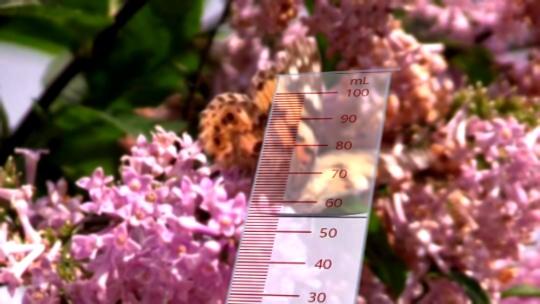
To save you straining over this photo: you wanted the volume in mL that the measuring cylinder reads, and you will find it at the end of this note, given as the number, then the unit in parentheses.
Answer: 55 (mL)
